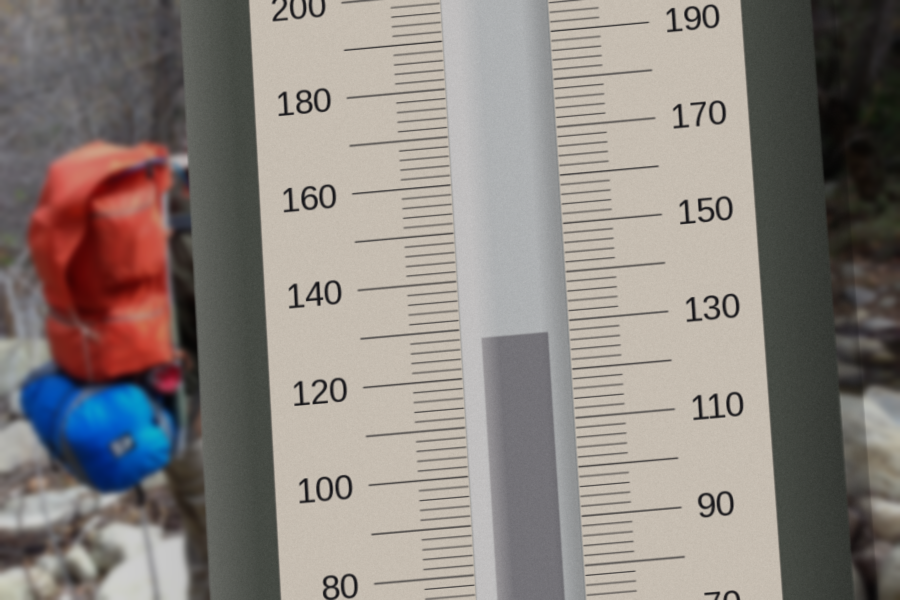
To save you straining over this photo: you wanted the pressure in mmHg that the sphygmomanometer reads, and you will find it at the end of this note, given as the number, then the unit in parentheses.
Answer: 128 (mmHg)
